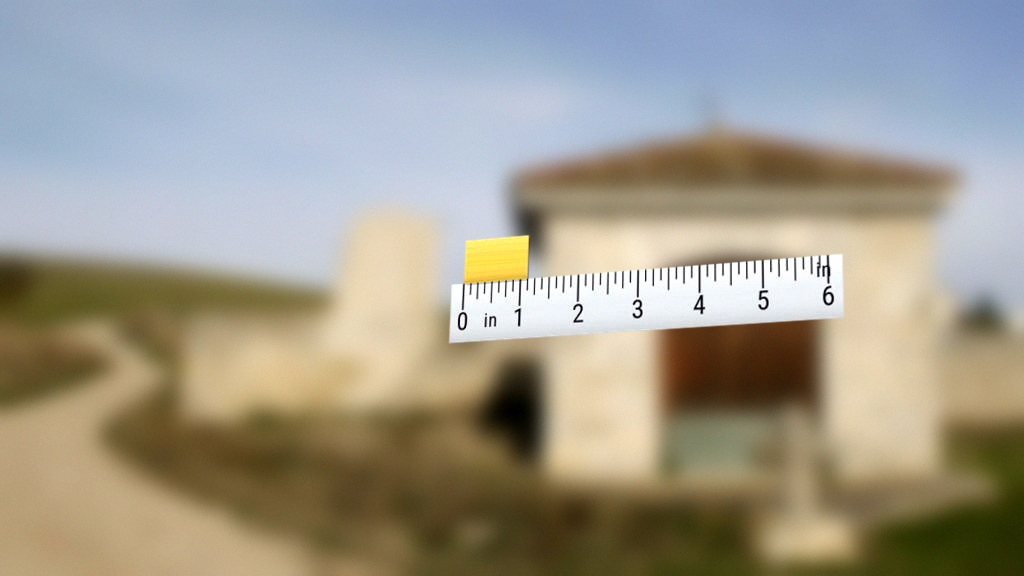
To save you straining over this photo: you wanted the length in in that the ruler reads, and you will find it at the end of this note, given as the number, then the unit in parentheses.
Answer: 1.125 (in)
